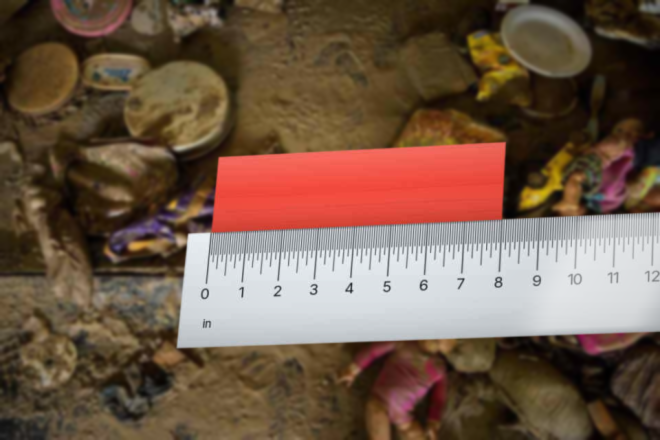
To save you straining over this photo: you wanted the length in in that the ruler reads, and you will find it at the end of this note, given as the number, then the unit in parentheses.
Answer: 8 (in)
